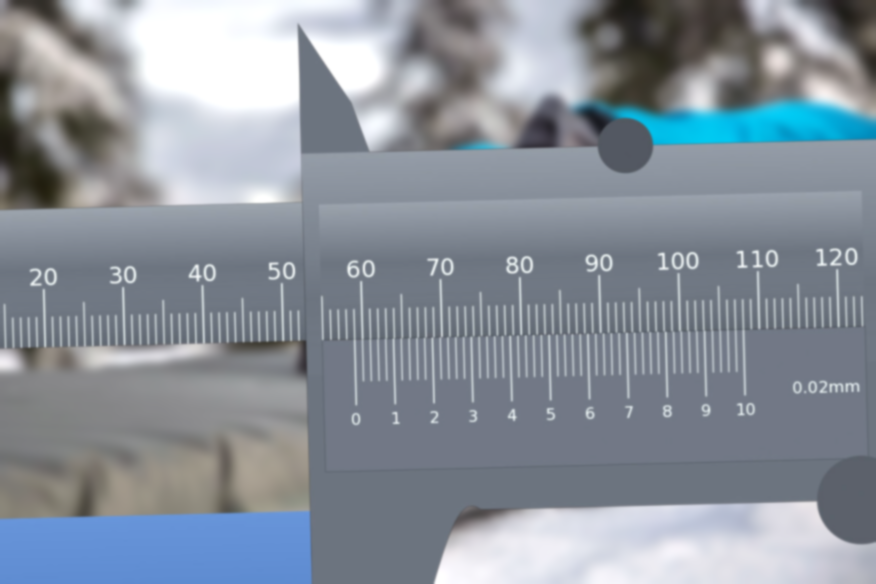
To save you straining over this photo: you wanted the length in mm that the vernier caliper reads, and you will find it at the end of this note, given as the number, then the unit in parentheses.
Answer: 59.0 (mm)
